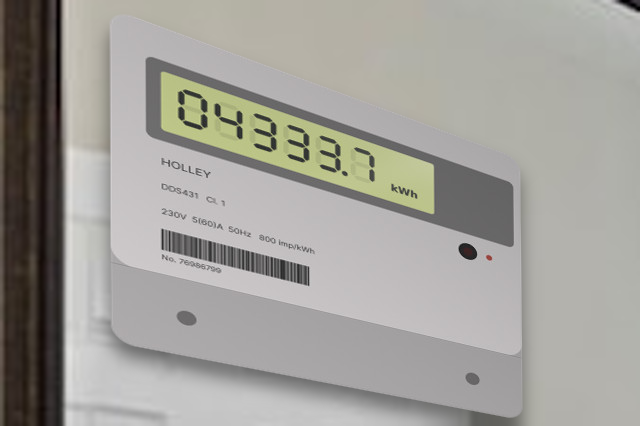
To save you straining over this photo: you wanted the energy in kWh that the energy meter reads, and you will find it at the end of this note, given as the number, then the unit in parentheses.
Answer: 4333.7 (kWh)
